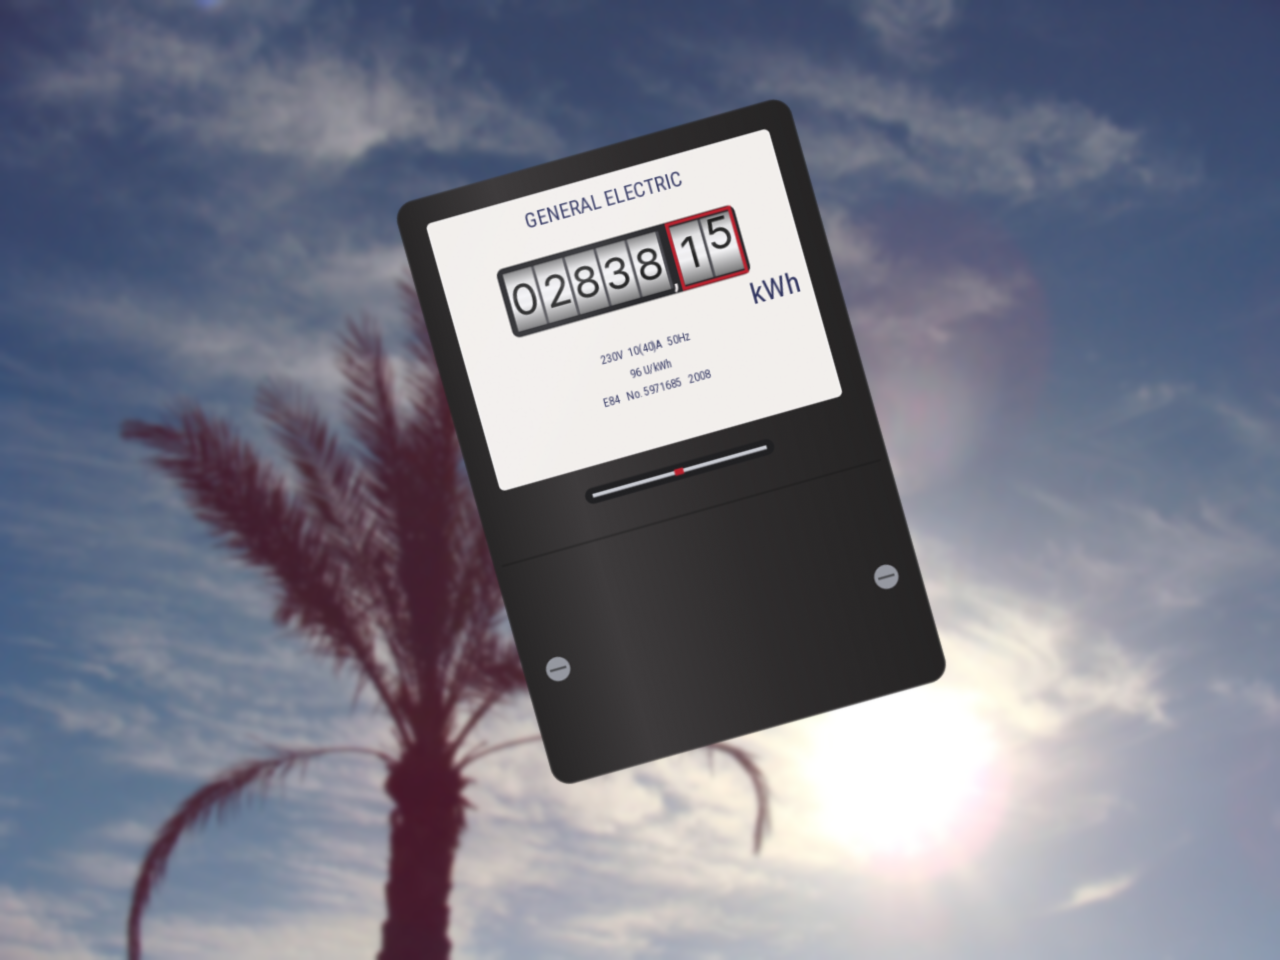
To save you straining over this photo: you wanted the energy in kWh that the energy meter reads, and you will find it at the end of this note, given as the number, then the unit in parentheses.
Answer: 2838.15 (kWh)
